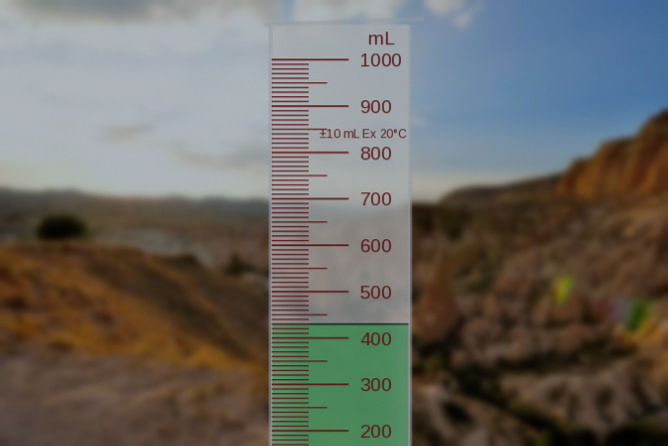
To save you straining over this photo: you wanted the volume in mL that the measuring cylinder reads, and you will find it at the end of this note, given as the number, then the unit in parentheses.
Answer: 430 (mL)
